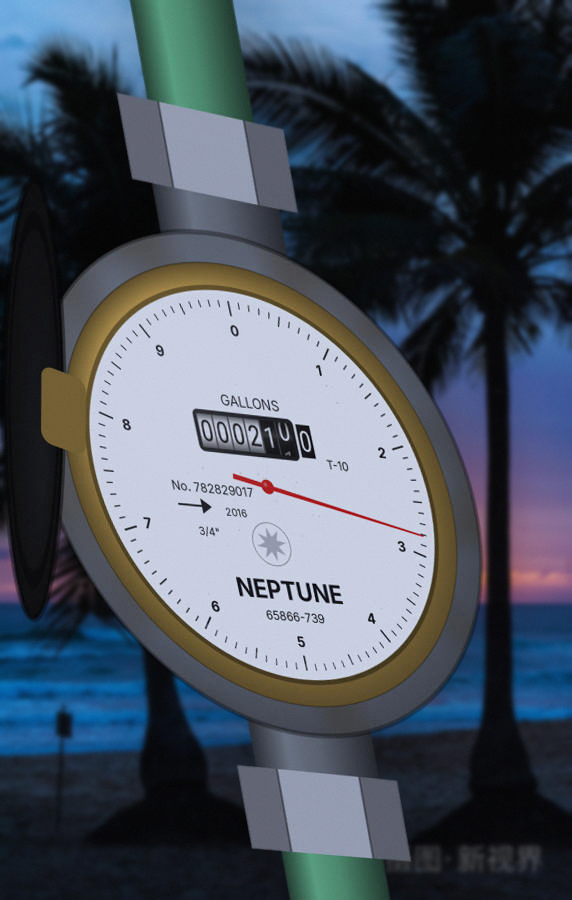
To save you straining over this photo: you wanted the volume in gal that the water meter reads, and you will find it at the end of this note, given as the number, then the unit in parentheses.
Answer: 2102.8 (gal)
